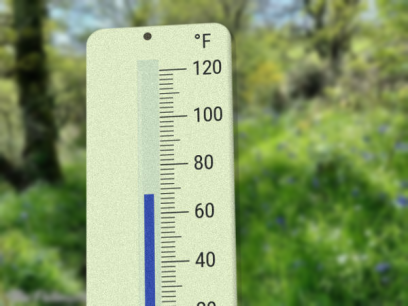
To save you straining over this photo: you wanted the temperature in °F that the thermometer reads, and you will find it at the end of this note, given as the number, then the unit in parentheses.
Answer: 68 (°F)
